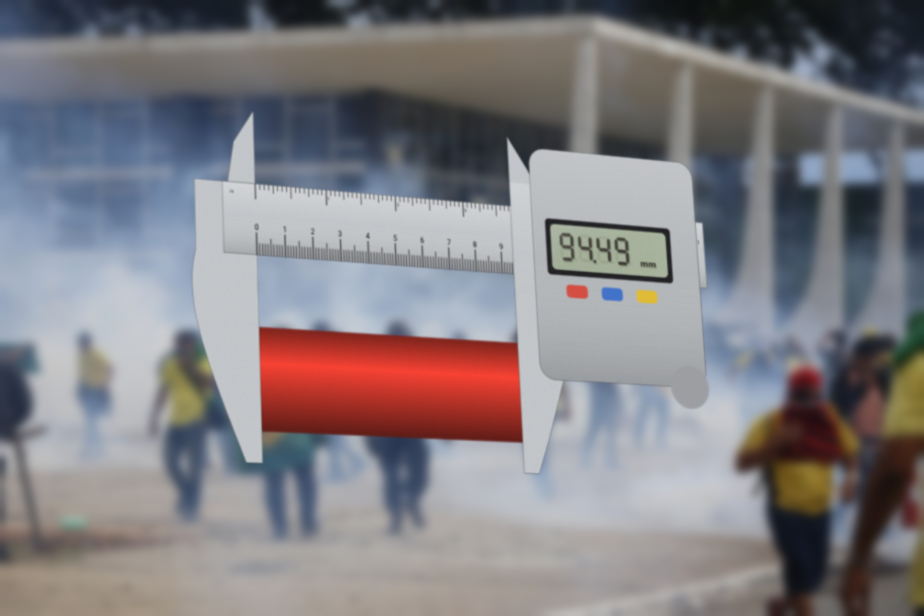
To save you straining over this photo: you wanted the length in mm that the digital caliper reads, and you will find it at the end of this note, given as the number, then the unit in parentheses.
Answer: 94.49 (mm)
